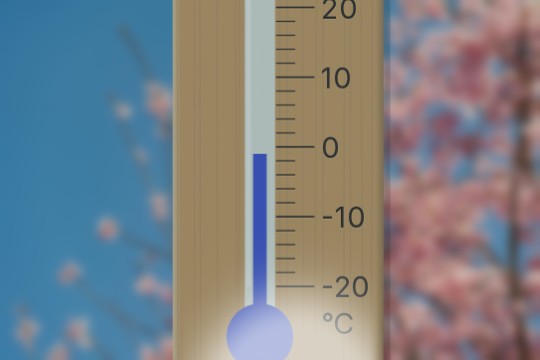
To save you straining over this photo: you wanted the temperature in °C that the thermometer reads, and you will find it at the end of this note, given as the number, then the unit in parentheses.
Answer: -1 (°C)
